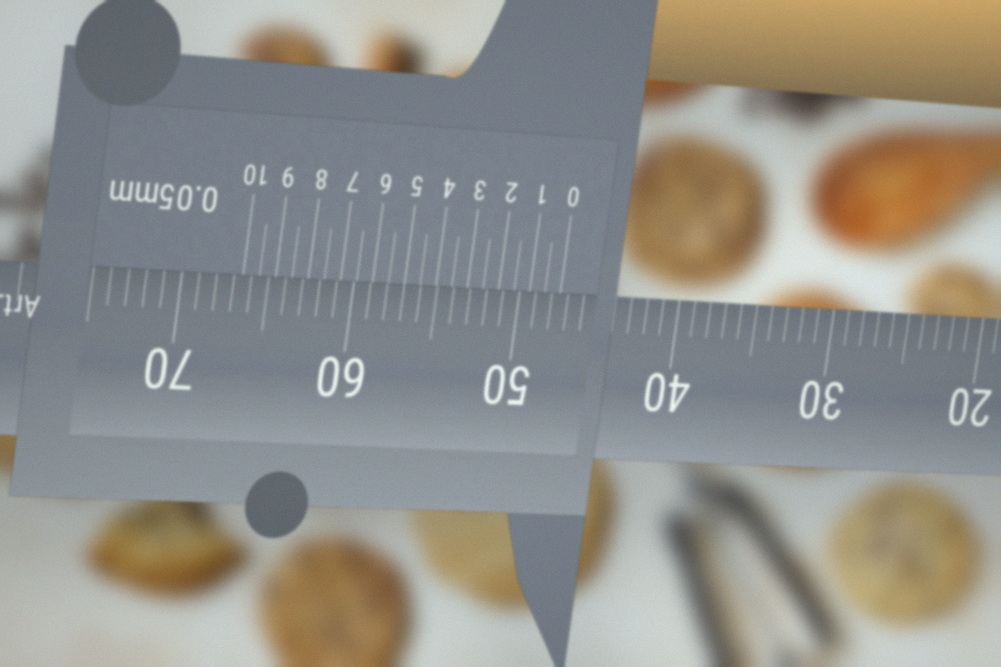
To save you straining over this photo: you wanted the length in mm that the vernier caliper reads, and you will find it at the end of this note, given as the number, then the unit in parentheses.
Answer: 47.5 (mm)
